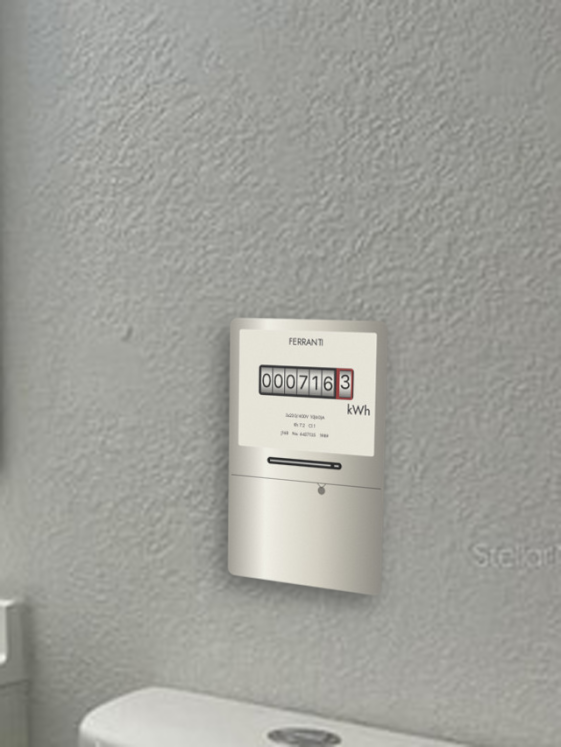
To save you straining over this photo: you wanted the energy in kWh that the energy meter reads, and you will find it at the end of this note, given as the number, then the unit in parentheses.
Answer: 716.3 (kWh)
